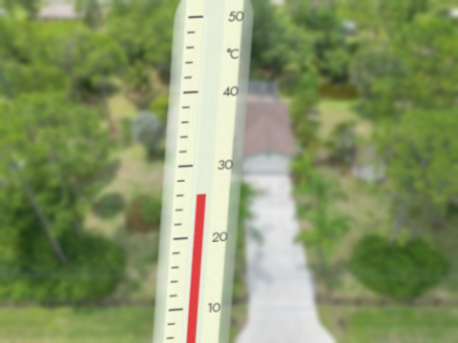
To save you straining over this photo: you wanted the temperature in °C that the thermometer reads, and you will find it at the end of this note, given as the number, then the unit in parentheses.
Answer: 26 (°C)
